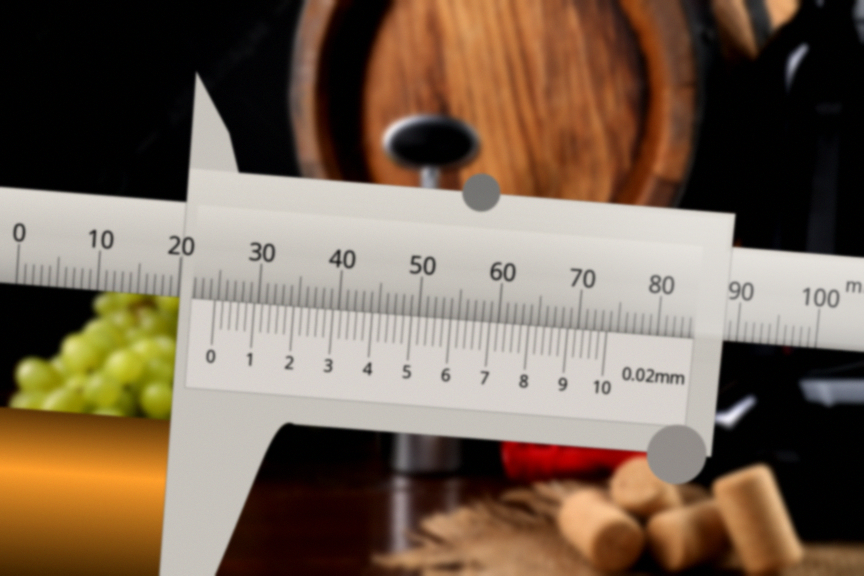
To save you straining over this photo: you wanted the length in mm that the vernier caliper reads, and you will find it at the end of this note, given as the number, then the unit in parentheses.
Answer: 24.6 (mm)
